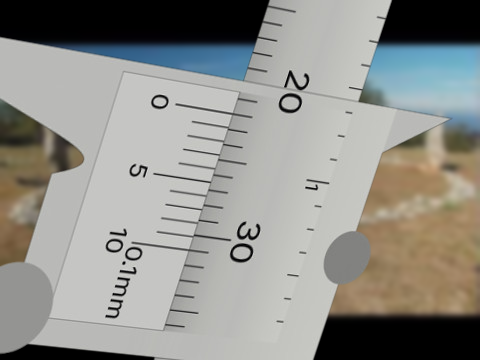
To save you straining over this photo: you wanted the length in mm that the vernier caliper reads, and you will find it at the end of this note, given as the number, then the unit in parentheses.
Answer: 22.0 (mm)
